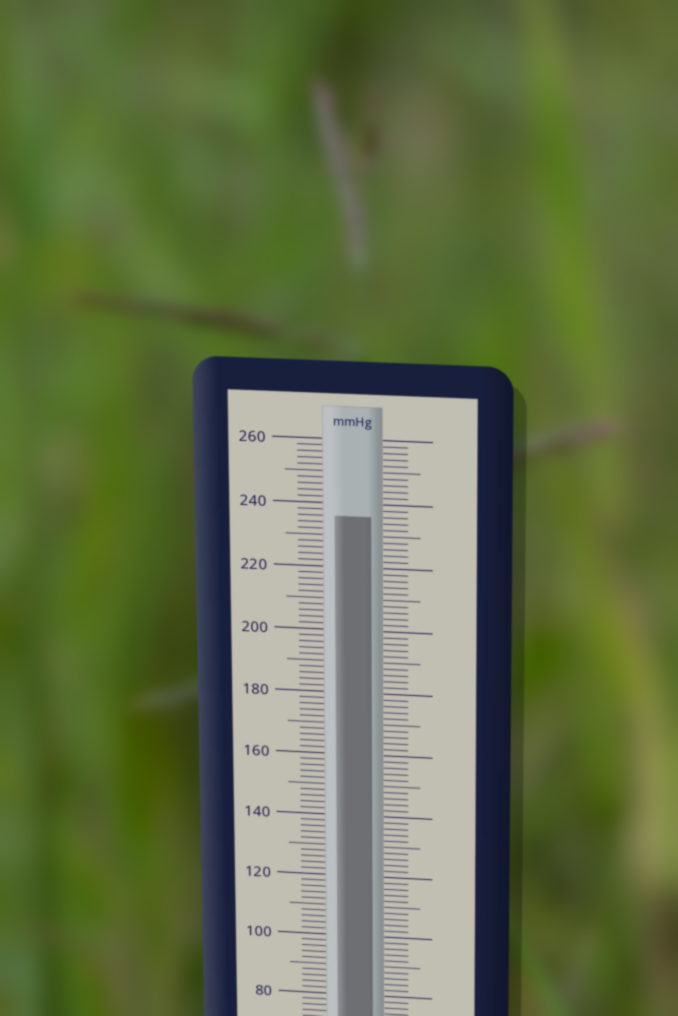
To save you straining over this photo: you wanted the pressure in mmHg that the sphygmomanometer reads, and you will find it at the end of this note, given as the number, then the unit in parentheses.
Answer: 236 (mmHg)
